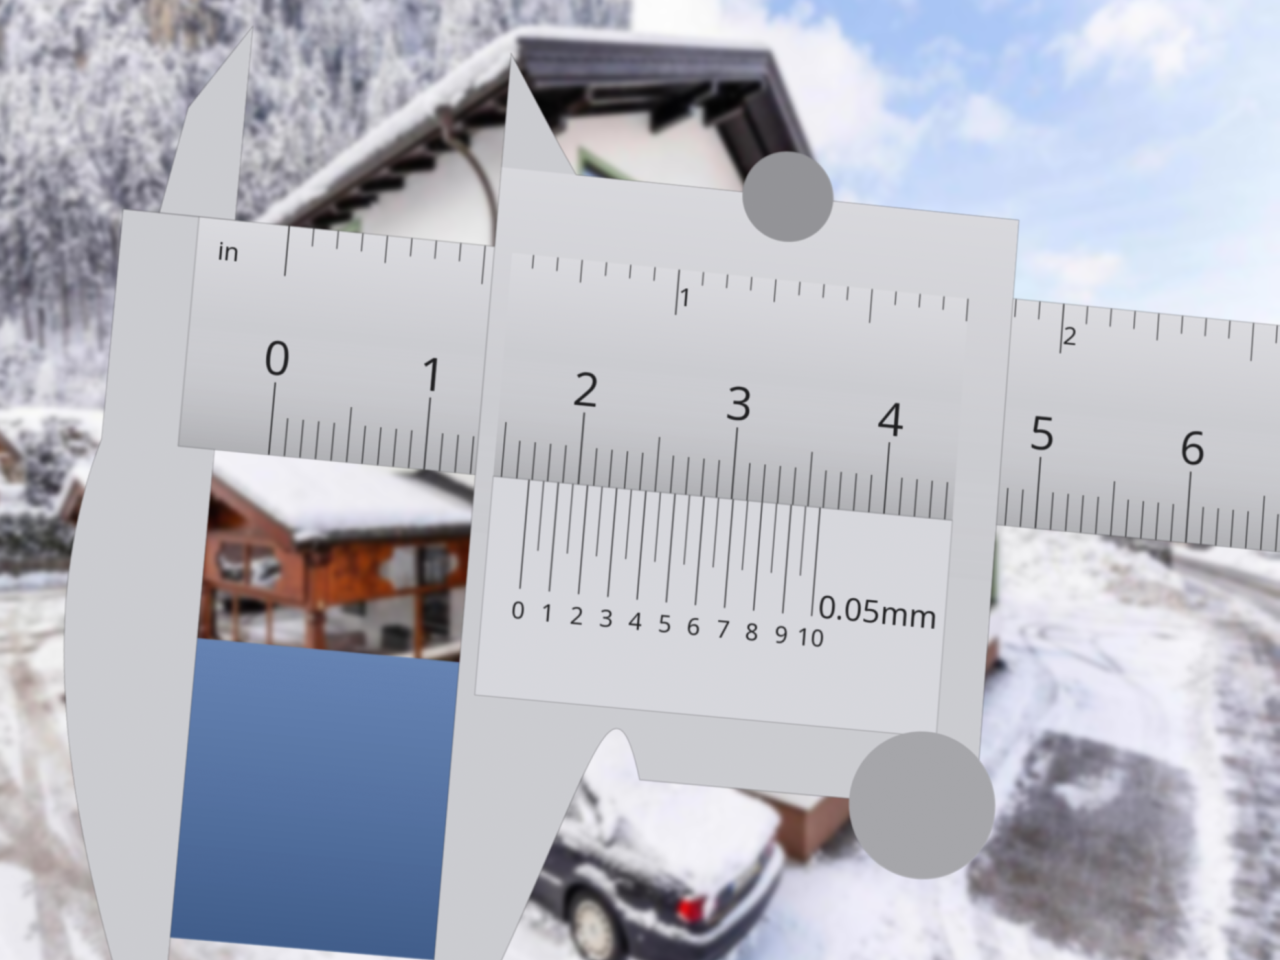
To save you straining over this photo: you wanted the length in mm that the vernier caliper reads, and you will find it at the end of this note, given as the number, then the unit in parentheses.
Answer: 16.8 (mm)
